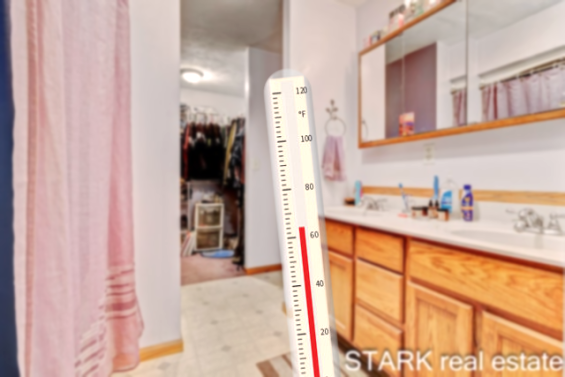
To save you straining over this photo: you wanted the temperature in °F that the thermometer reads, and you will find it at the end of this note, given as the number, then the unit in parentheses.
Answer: 64 (°F)
